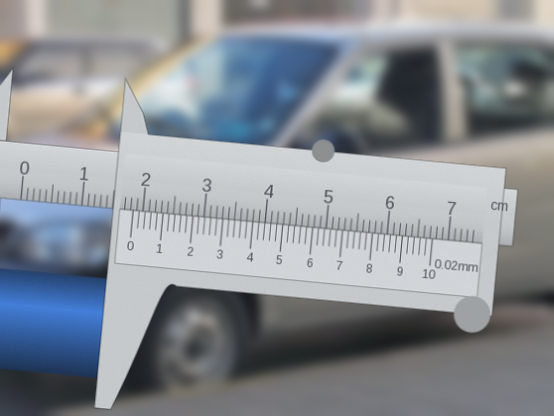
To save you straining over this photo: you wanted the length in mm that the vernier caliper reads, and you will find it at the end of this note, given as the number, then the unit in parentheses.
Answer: 18.4 (mm)
